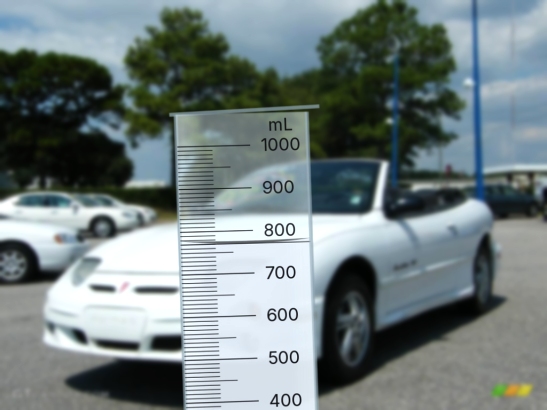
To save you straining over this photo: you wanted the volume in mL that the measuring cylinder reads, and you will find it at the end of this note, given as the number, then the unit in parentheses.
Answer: 770 (mL)
